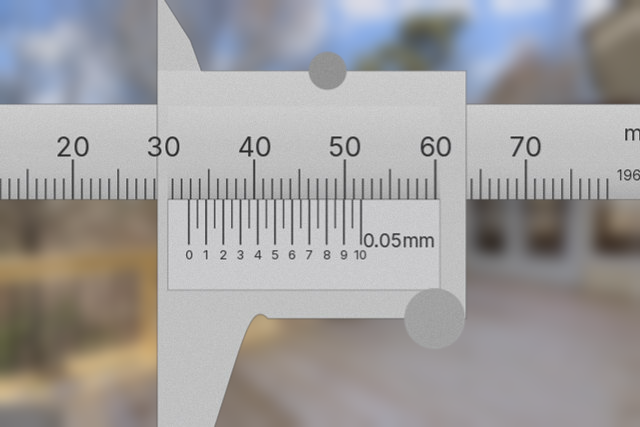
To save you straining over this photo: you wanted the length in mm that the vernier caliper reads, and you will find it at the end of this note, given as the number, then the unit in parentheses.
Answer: 32.8 (mm)
